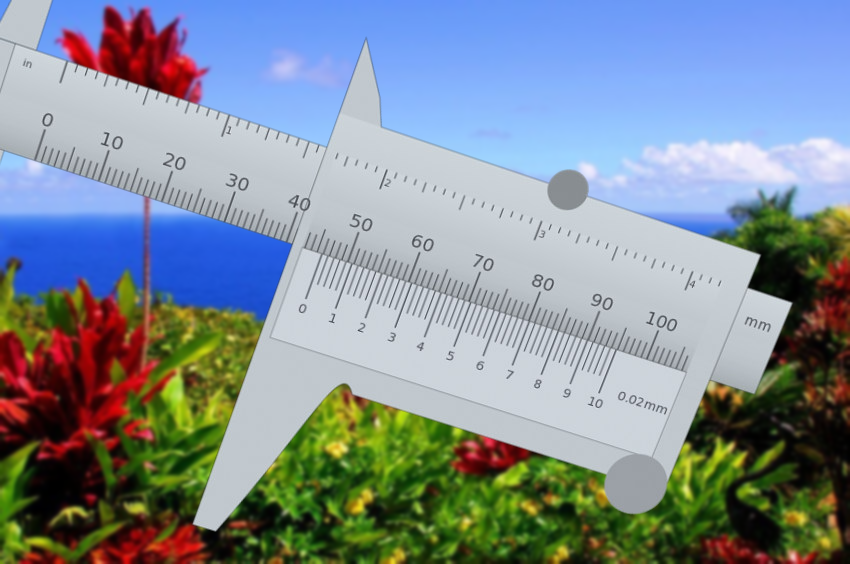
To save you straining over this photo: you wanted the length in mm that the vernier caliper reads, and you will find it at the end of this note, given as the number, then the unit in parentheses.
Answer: 45.8 (mm)
